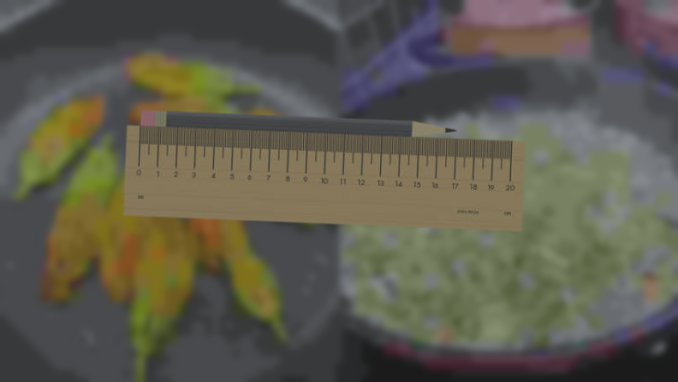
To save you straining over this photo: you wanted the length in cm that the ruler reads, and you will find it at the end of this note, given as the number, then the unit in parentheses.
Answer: 17 (cm)
